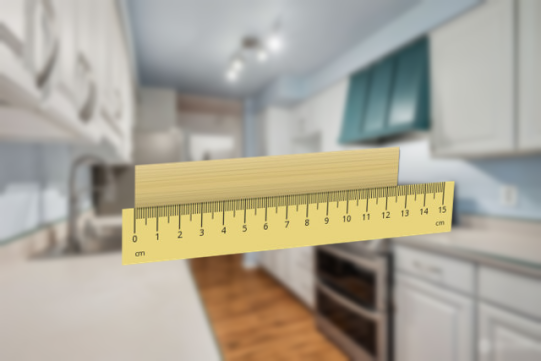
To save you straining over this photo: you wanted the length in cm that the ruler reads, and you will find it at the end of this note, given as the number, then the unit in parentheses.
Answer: 12.5 (cm)
